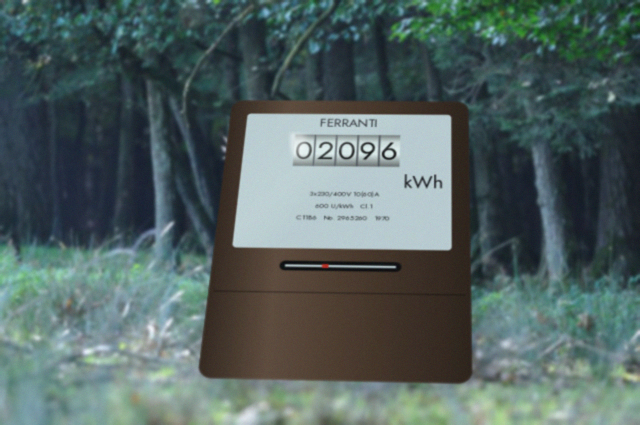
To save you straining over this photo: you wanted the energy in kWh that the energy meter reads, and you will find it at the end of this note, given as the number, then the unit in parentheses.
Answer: 2096 (kWh)
